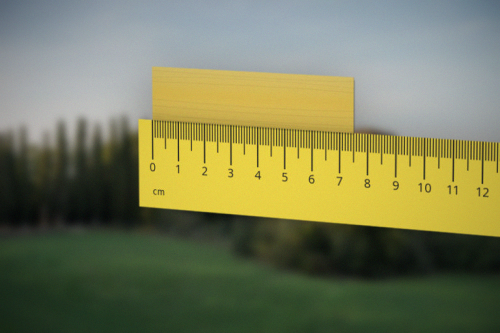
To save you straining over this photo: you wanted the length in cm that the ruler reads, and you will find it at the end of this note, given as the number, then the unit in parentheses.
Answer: 7.5 (cm)
